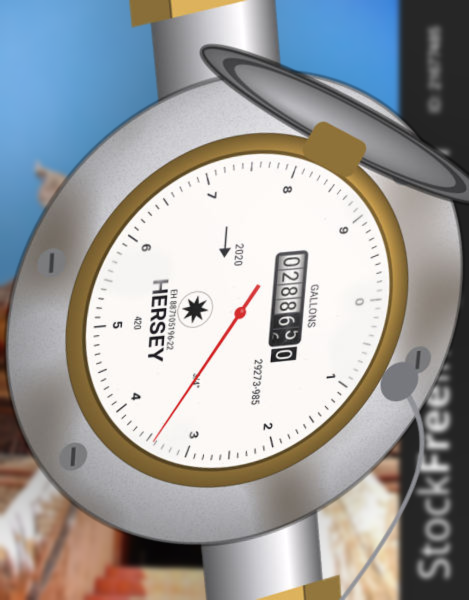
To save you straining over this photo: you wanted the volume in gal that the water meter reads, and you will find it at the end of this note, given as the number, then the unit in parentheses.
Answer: 288653.4 (gal)
